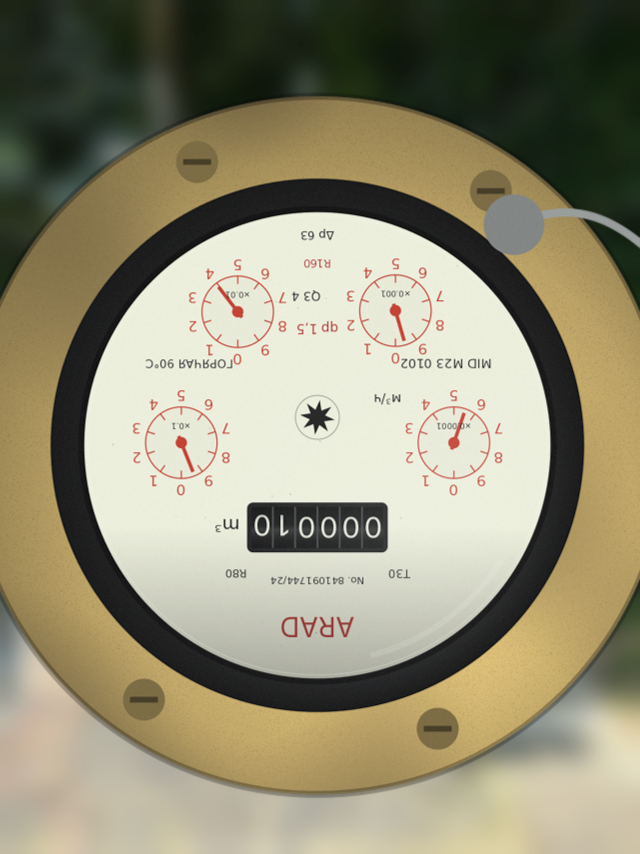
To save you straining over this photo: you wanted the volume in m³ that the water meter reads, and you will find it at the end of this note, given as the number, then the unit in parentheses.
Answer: 9.9395 (m³)
